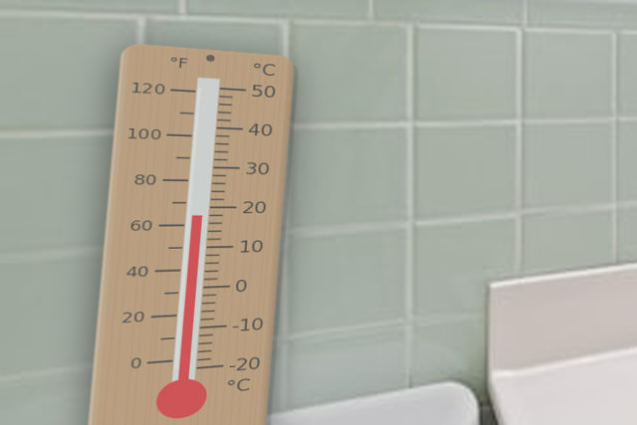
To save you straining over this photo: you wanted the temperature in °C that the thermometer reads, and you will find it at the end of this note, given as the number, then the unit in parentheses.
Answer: 18 (°C)
